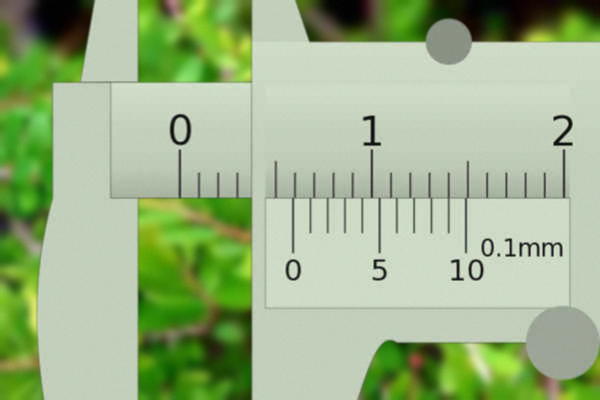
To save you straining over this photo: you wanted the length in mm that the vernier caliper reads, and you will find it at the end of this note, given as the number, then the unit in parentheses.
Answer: 5.9 (mm)
